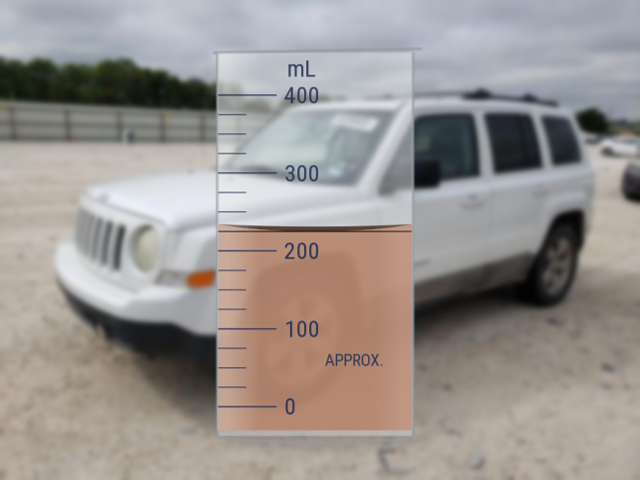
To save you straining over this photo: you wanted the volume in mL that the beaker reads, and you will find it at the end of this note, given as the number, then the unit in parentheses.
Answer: 225 (mL)
